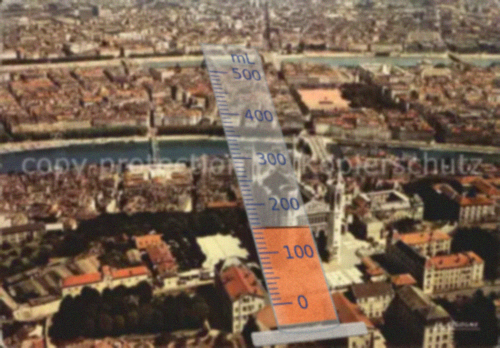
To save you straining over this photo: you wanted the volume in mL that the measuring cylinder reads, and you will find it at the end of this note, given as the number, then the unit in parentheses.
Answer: 150 (mL)
